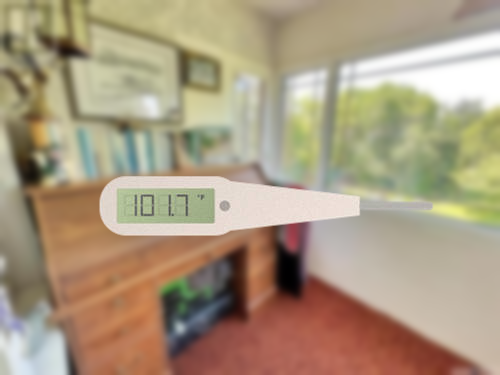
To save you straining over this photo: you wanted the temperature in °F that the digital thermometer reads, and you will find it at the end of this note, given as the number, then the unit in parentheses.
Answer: 101.7 (°F)
